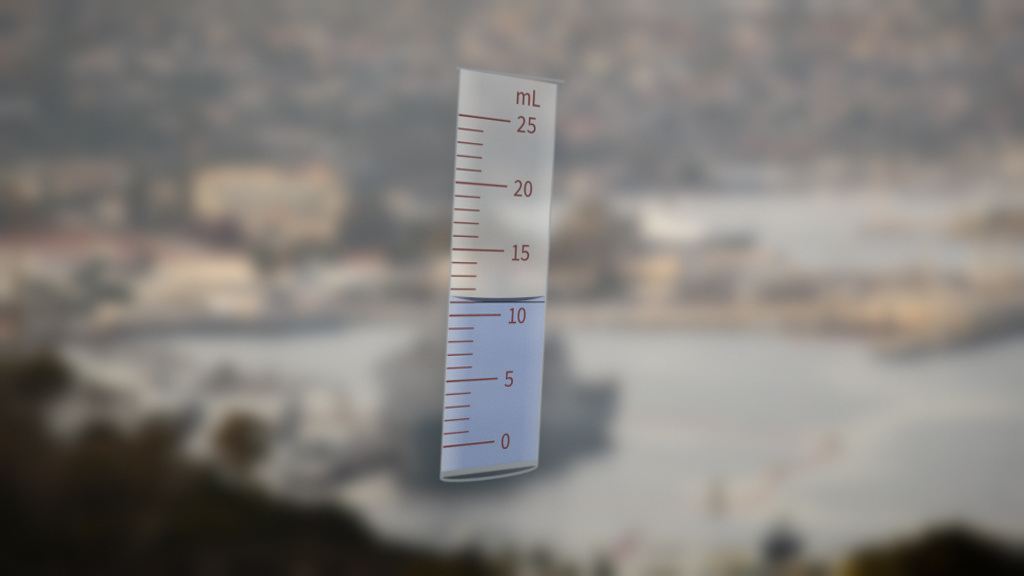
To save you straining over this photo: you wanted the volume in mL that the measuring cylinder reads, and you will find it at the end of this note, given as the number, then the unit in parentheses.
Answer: 11 (mL)
